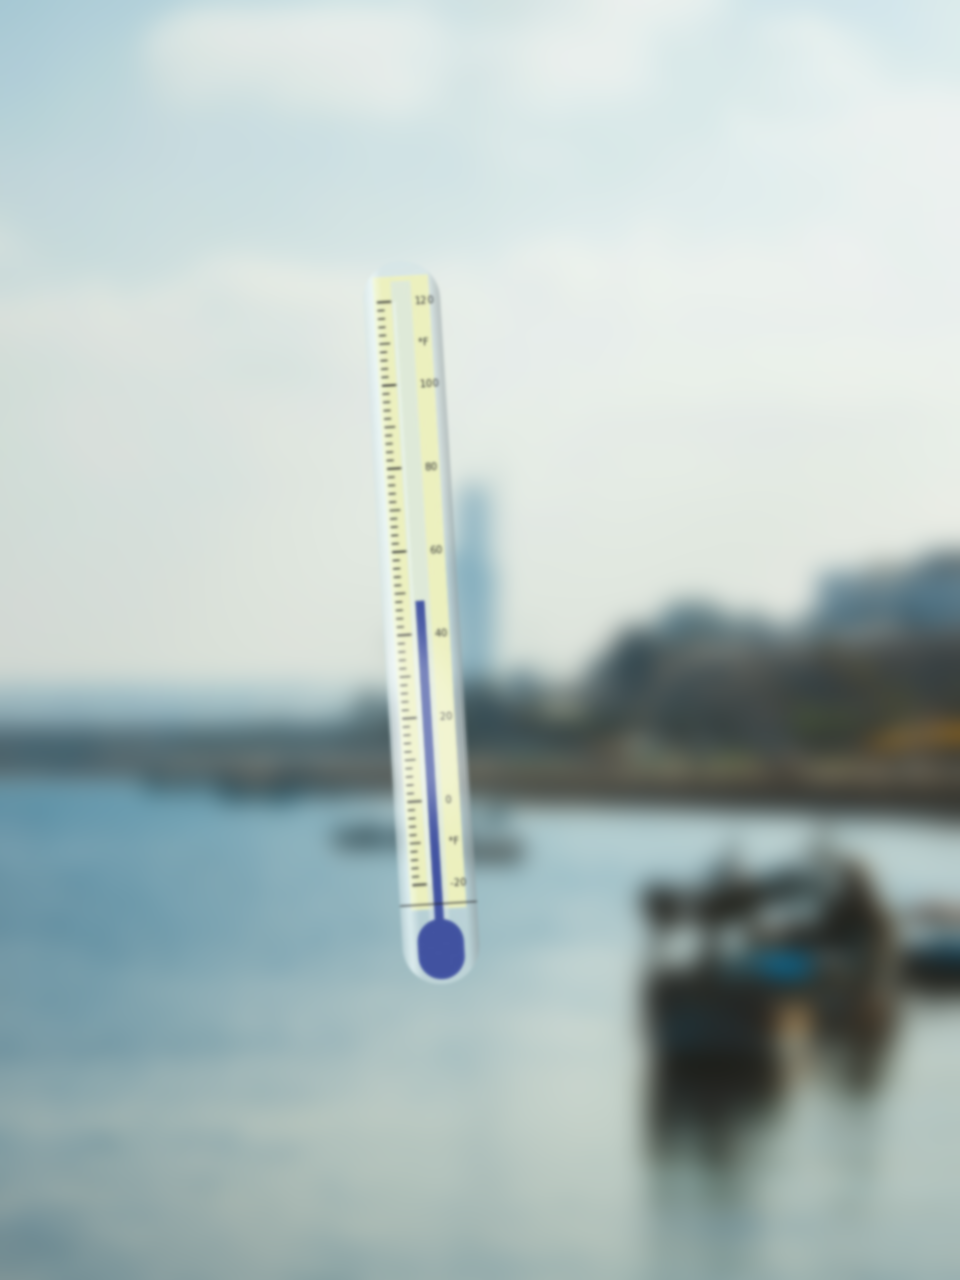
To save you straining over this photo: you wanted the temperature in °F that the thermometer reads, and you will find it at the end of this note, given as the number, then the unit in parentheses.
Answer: 48 (°F)
